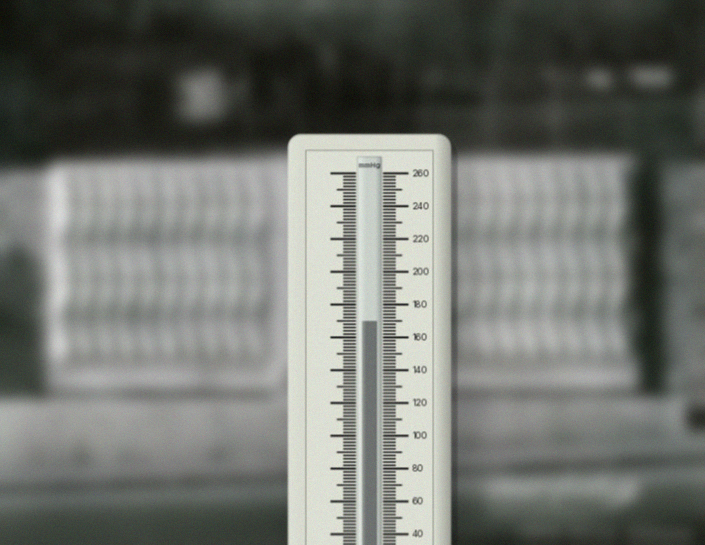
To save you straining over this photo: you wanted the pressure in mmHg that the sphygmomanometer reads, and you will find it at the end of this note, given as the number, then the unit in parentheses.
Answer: 170 (mmHg)
